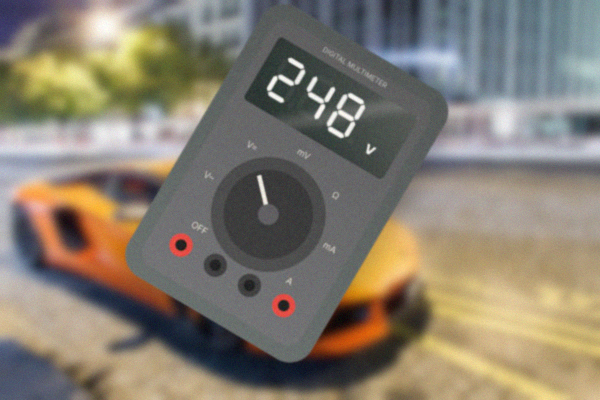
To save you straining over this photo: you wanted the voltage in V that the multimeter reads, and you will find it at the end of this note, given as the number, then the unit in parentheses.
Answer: 248 (V)
